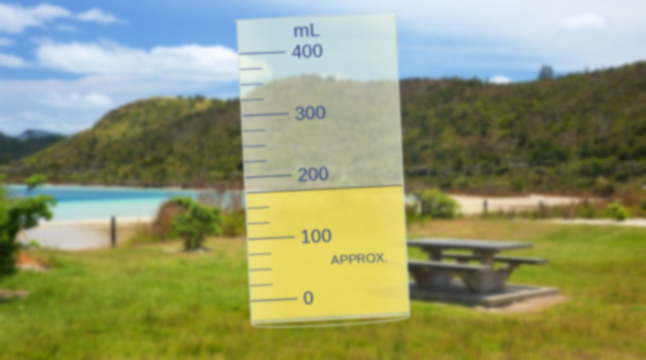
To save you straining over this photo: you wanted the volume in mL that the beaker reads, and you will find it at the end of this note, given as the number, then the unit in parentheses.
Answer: 175 (mL)
